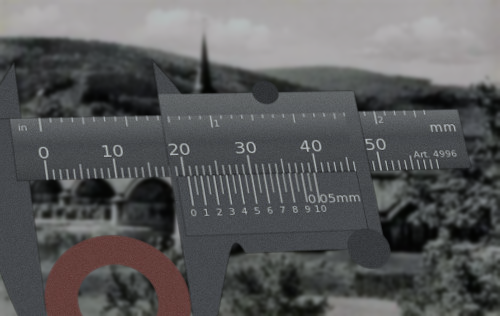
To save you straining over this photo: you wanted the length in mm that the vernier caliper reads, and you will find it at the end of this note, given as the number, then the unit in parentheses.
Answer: 20.6 (mm)
